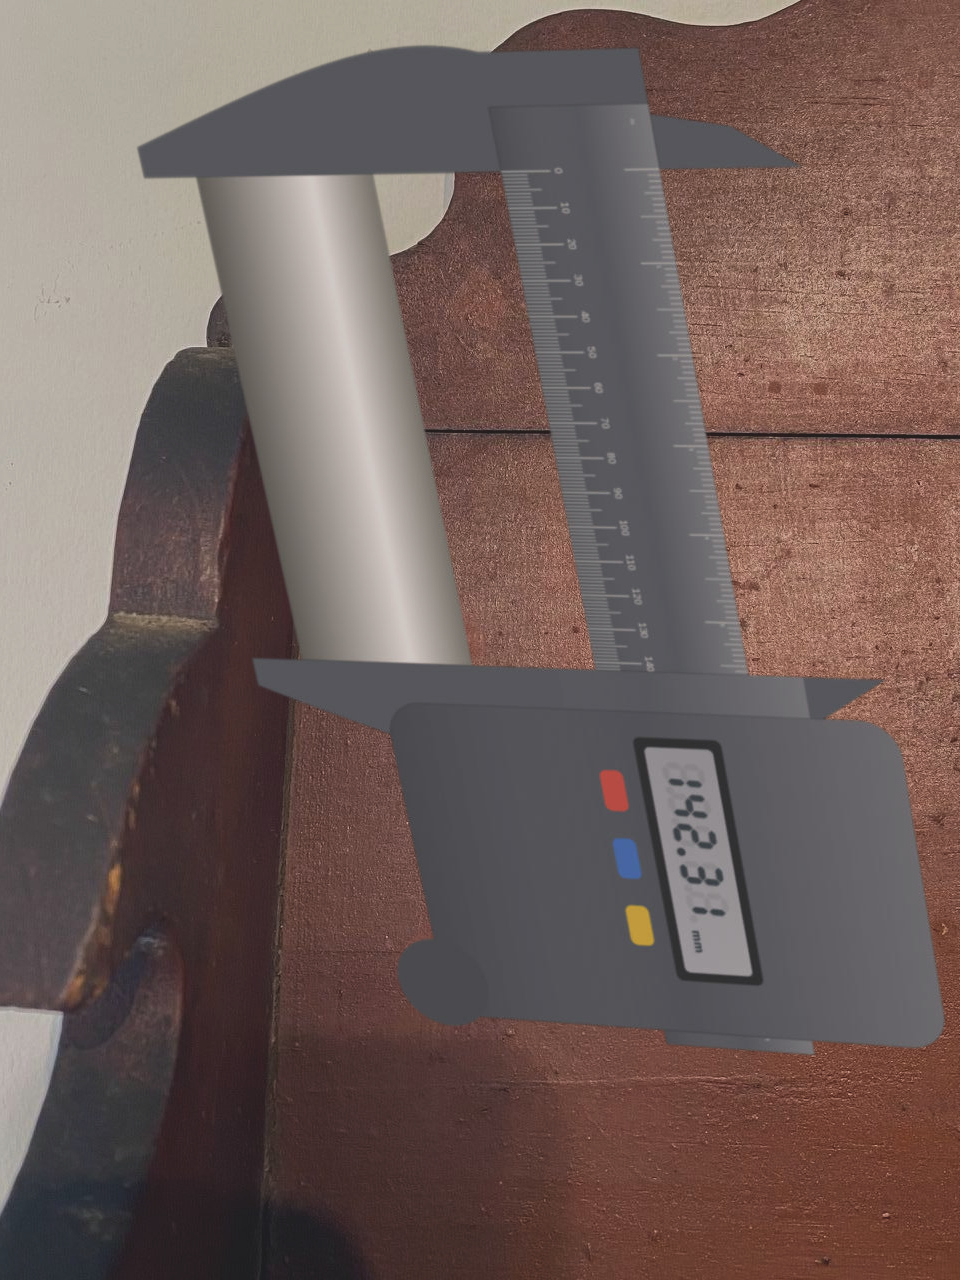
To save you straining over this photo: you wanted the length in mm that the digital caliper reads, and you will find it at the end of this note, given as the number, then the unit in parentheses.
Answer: 142.31 (mm)
